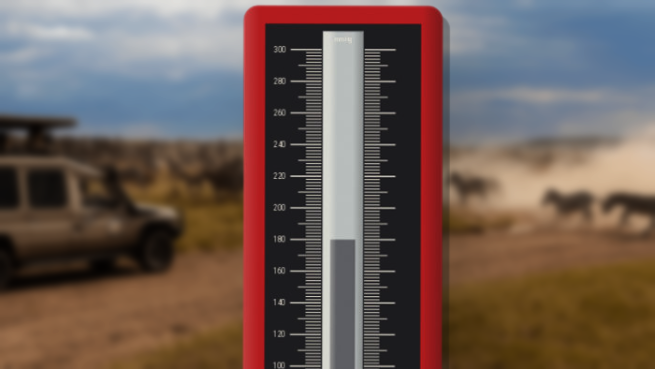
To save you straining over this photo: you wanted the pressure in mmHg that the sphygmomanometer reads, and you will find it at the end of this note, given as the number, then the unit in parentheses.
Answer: 180 (mmHg)
